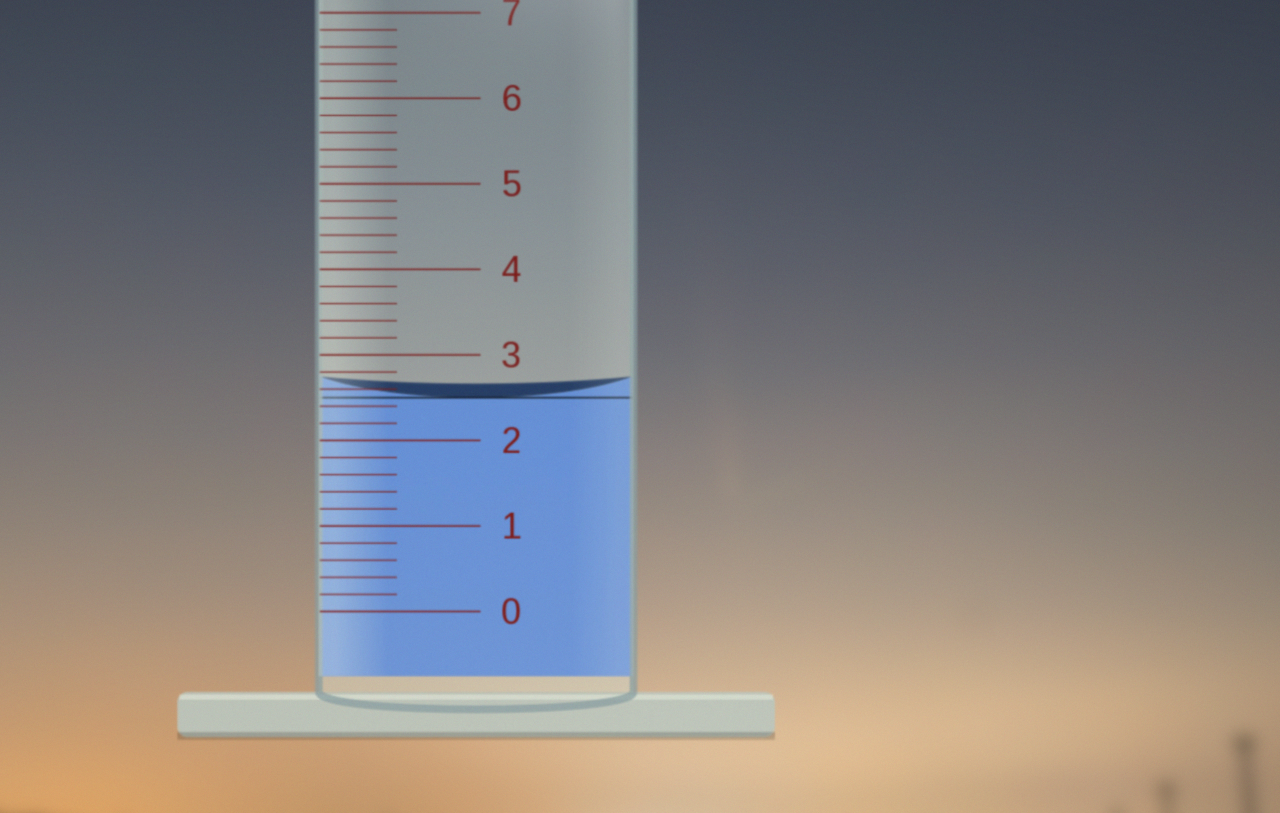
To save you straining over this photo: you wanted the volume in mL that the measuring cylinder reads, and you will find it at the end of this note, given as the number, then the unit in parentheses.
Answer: 2.5 (mL)
